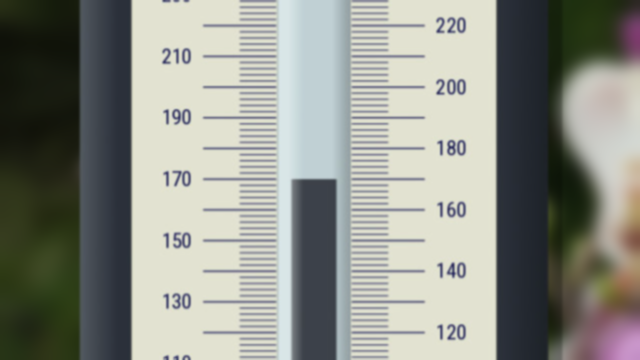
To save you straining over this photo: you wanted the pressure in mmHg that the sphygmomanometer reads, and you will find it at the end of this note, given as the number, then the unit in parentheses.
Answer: 170 (mmHg)
